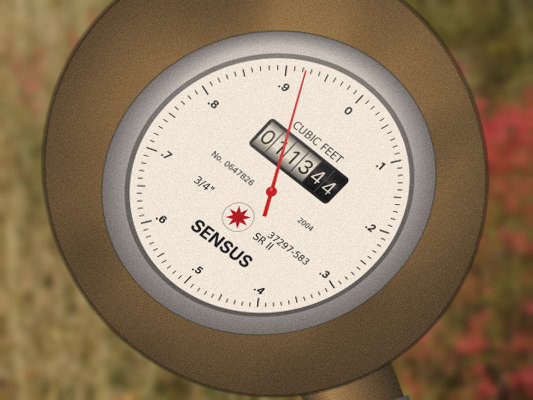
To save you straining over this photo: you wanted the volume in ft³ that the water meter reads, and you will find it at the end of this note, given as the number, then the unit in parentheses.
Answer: 11343.92 (ft³)
